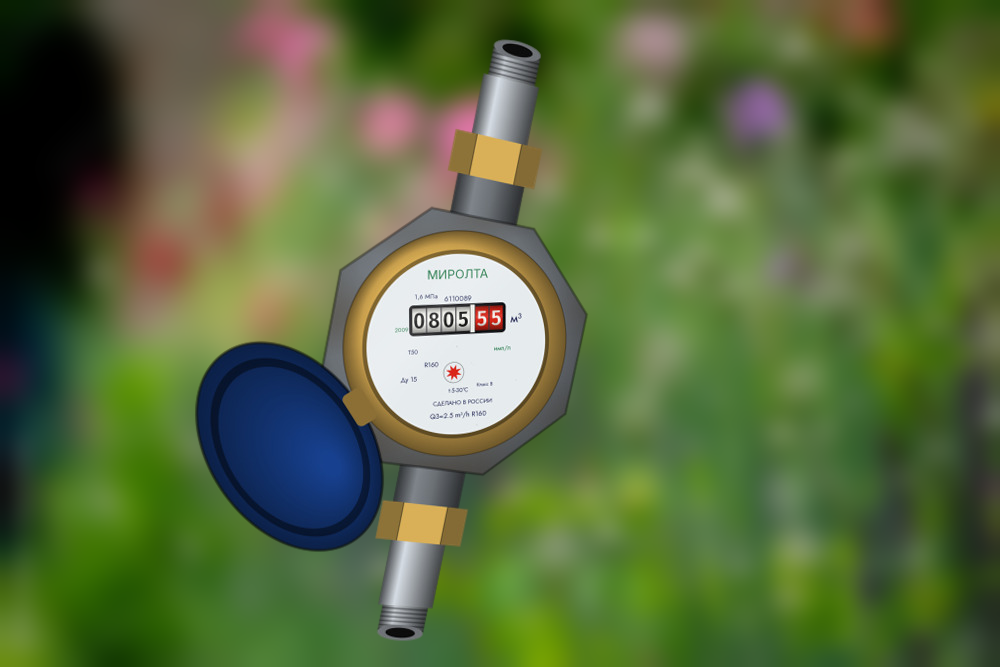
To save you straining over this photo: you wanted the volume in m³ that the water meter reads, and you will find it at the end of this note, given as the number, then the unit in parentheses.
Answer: 805.55 (m³)
